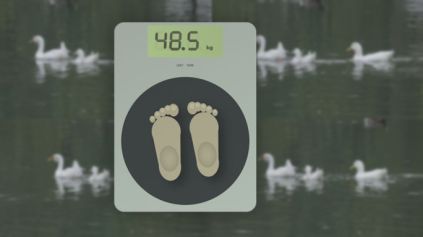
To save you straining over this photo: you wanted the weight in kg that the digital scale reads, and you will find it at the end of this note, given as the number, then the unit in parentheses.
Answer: 48.5 (kg)
